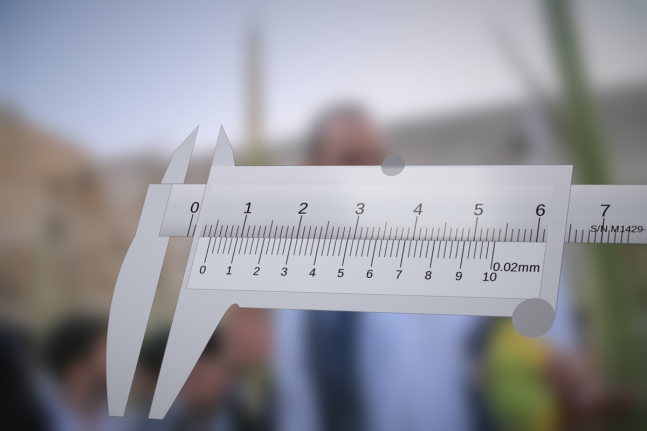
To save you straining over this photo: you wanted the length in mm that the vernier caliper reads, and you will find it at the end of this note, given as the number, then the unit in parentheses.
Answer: 4.4 (mm)
